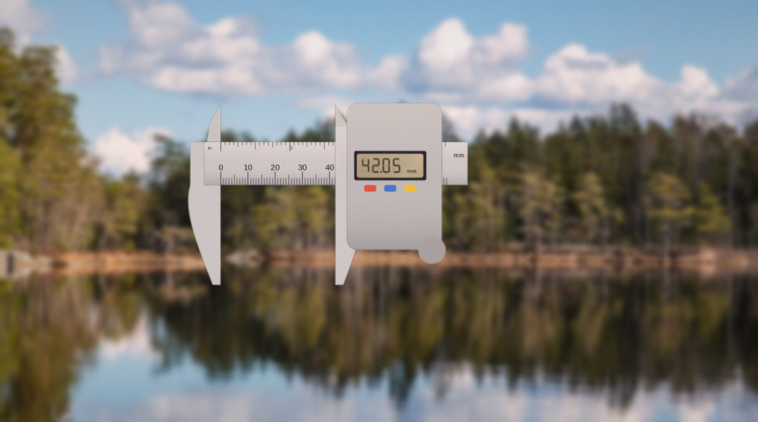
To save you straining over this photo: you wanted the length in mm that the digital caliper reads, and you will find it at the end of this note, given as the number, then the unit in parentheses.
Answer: 42.05 (mm)
